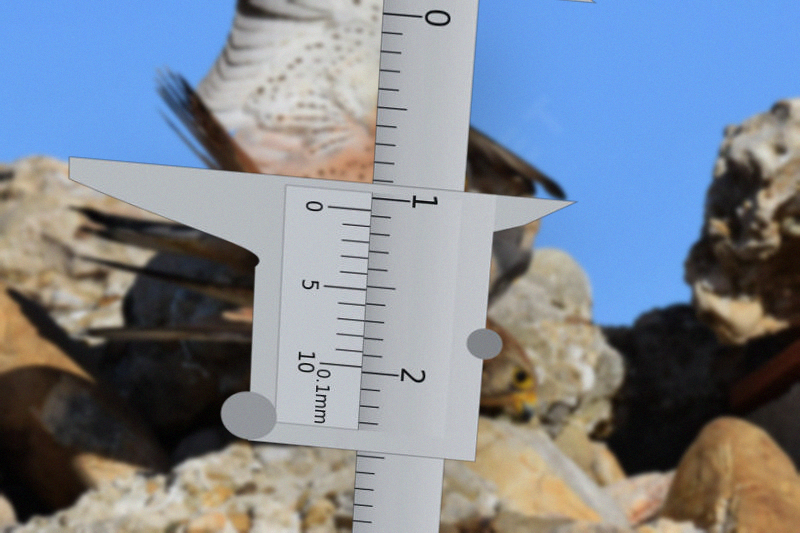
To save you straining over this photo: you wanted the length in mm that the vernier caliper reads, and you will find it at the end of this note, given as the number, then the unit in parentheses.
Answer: 10.7 (mm)
